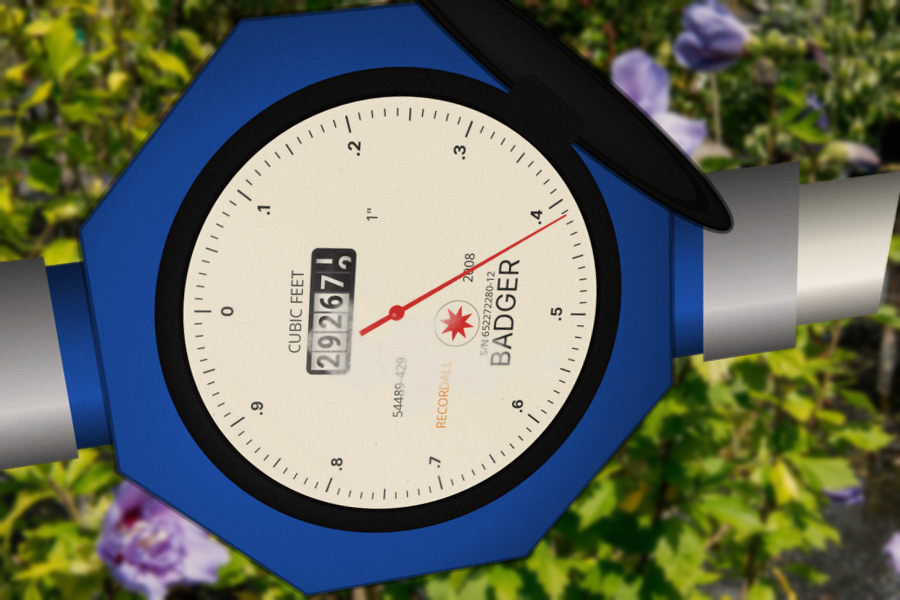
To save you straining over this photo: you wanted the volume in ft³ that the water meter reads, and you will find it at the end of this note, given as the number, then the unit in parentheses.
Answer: 292671.41 (ft³)
